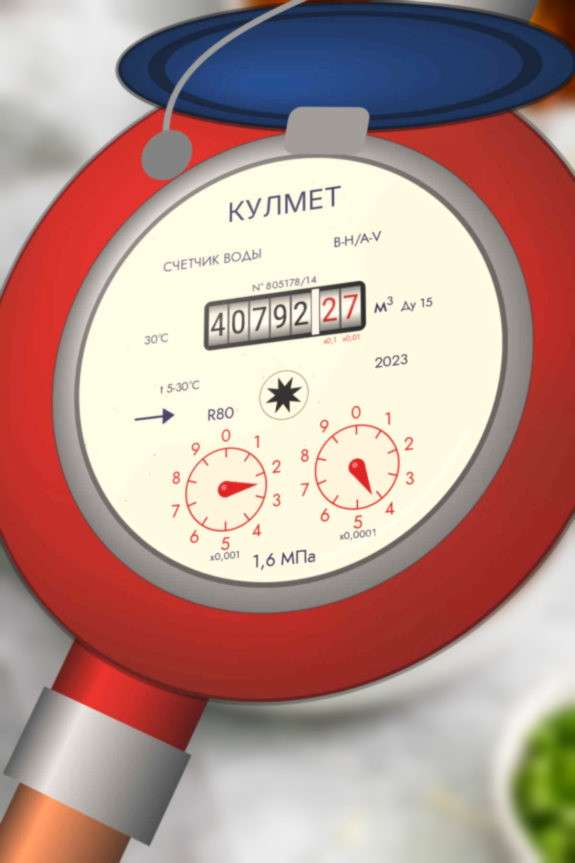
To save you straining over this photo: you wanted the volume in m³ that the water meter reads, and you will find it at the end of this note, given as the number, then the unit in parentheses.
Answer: 40792.2724 (m³)
